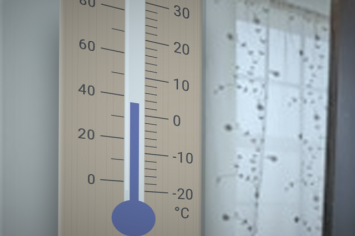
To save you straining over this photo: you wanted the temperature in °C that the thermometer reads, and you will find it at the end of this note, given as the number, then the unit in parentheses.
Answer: 3 (°C)
